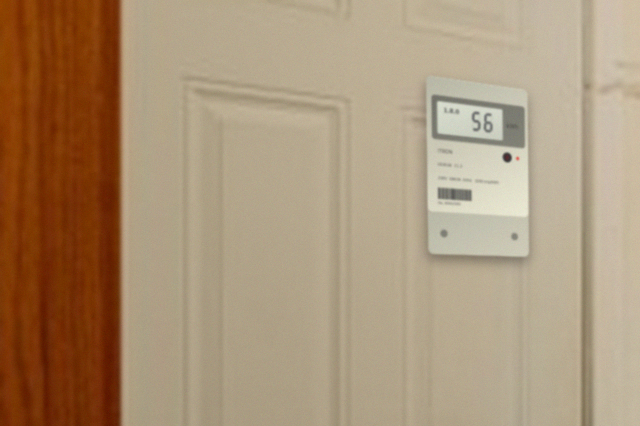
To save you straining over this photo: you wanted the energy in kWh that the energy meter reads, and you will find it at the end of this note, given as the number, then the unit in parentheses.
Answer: 56 (kWh)
